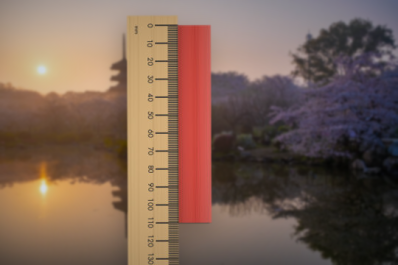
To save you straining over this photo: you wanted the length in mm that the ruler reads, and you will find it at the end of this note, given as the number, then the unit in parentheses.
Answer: 110 (mm)
